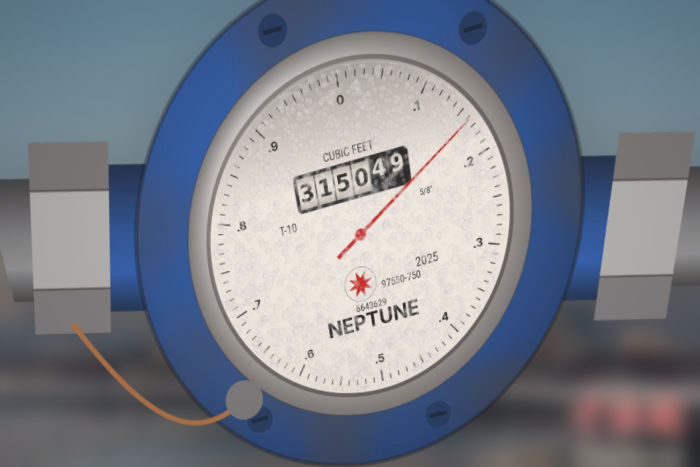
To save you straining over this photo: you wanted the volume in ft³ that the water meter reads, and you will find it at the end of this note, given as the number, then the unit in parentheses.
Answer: 315049.16 (ft³)
